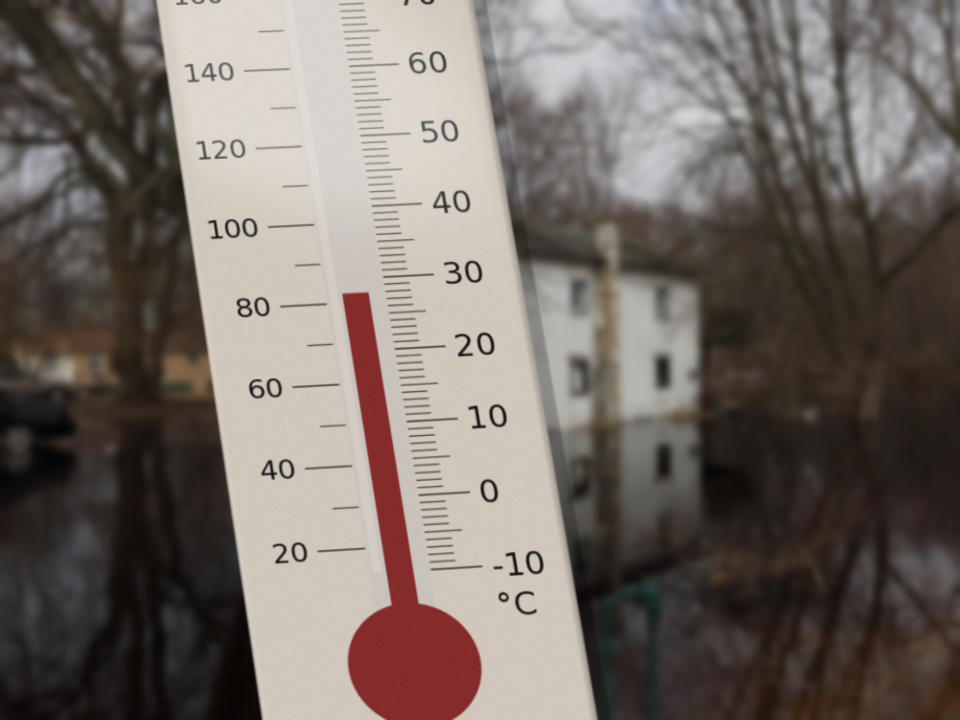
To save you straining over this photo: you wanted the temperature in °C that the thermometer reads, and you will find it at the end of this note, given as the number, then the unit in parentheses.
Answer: 28 (°C)
